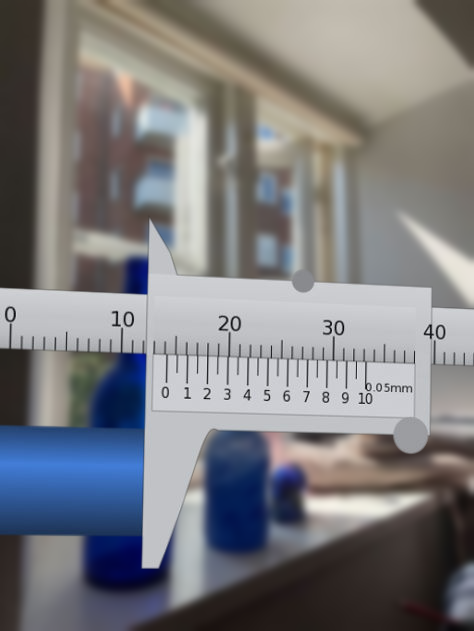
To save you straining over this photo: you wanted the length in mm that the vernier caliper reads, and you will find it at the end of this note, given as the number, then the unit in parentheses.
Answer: 14.2 (mm)
